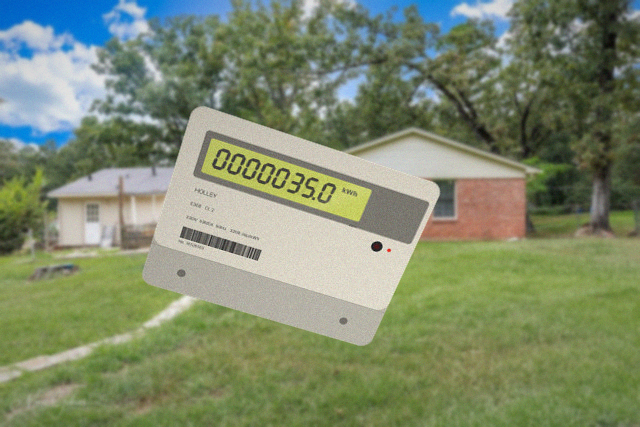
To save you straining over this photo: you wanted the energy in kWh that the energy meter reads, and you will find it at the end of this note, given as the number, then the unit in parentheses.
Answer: 35.0 (kWh)
